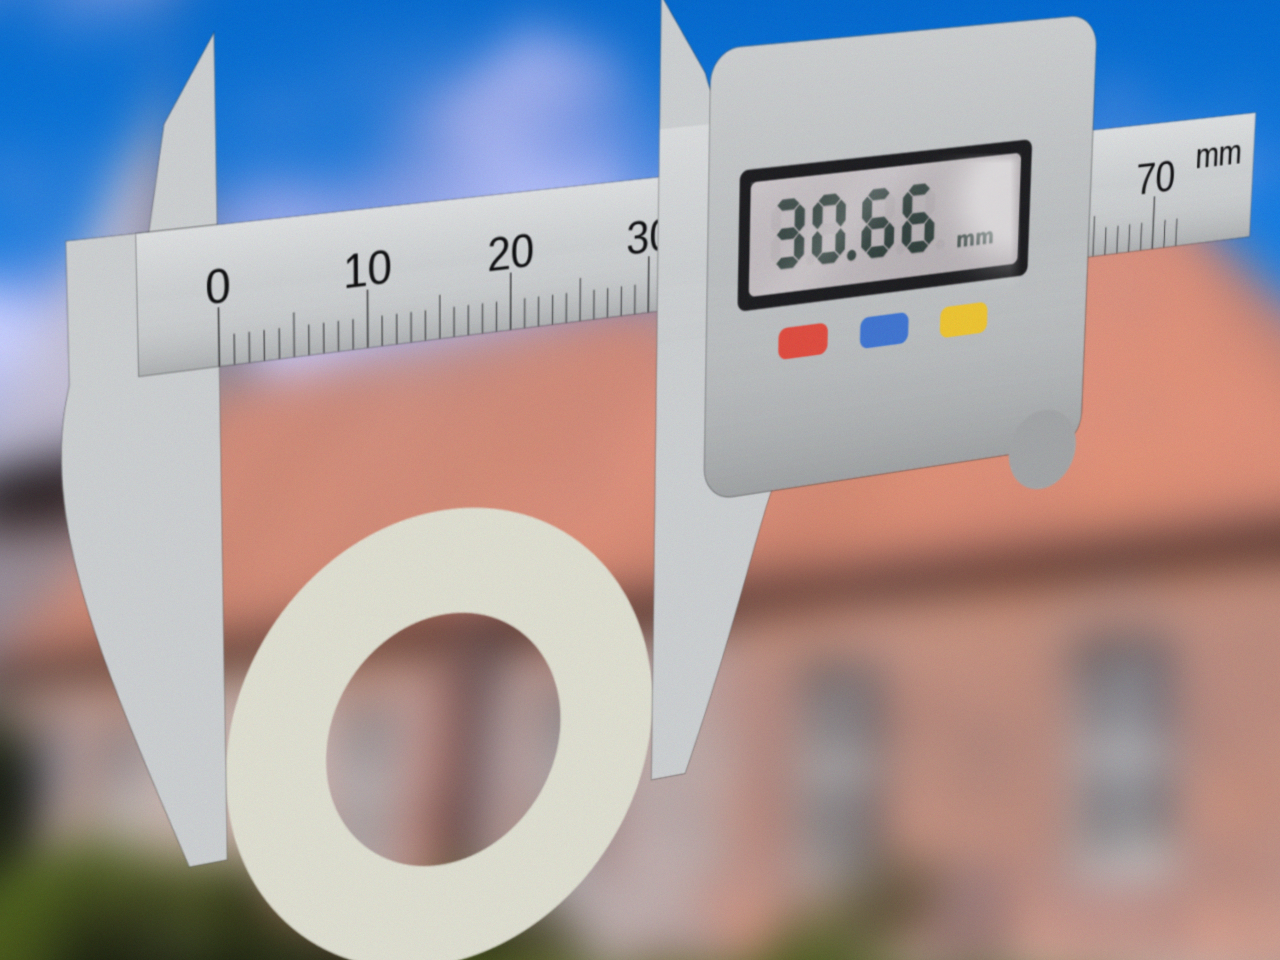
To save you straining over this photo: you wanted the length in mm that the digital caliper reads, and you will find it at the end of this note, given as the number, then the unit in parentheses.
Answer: 30.66 (mm)
